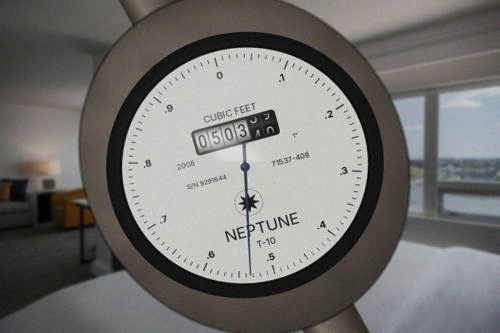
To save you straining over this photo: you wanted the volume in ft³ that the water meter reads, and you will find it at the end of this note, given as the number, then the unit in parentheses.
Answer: 50339.53 (ft³)
